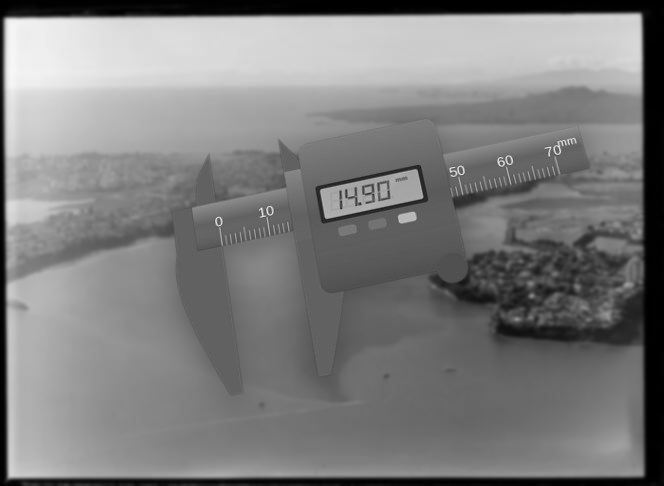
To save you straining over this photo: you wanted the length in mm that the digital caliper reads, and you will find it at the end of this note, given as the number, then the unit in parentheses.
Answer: 14.90 (mm)
